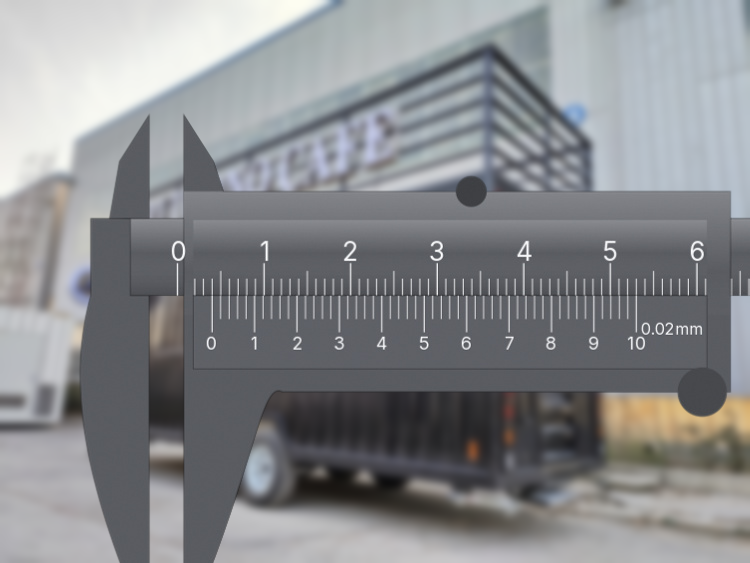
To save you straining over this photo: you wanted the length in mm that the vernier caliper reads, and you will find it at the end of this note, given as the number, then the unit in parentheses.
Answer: 4.0 (mm)
